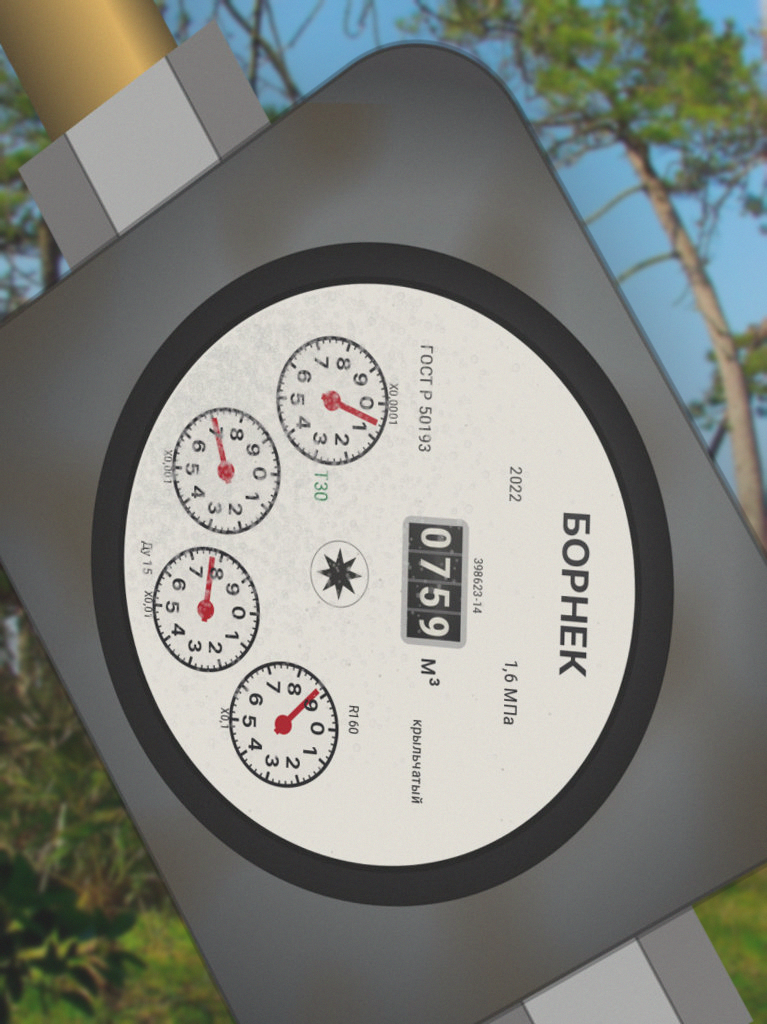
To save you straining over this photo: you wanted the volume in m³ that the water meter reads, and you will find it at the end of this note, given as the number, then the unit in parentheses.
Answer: 759.8770 (m³)
